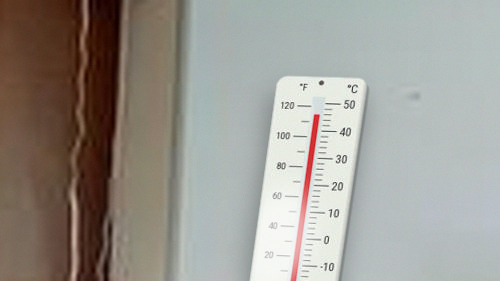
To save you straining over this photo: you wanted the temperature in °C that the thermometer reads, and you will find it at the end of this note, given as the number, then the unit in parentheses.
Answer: 46 (°C)
